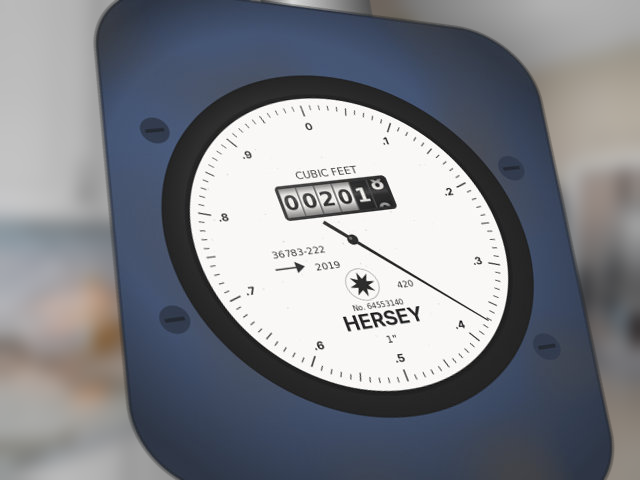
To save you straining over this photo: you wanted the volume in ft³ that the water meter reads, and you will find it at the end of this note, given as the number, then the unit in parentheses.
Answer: 2018.37 (ft³)
